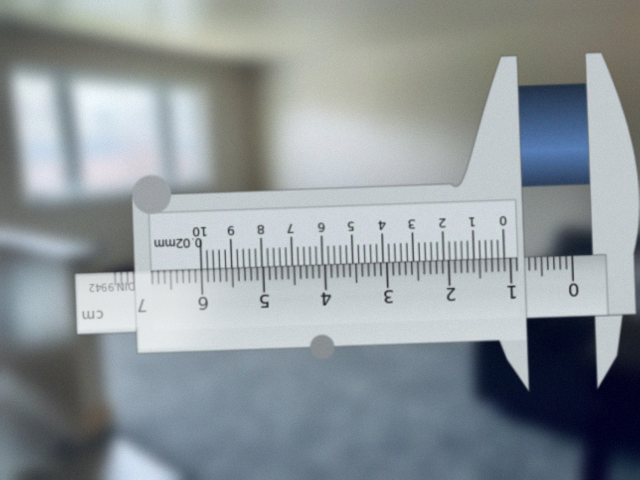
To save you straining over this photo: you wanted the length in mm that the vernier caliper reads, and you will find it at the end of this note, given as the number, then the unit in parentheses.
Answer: 11.0 (mm)
